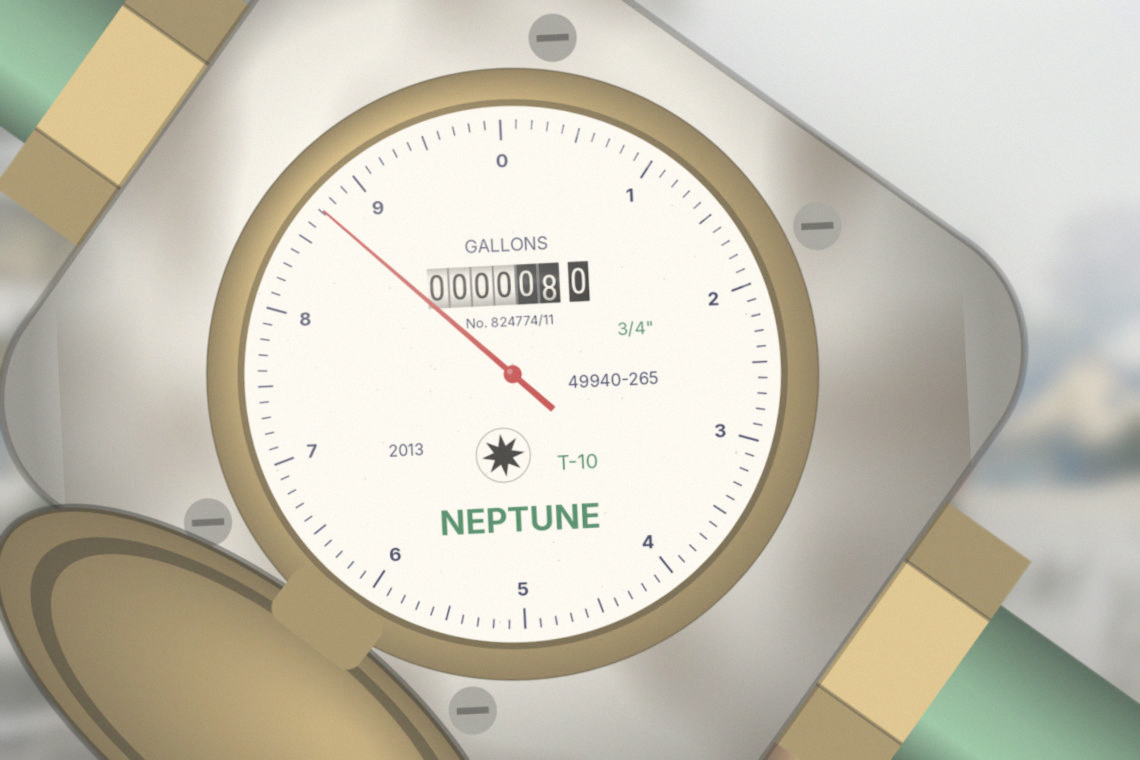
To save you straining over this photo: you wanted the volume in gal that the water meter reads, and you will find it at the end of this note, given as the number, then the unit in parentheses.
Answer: 78.7 (gal)
